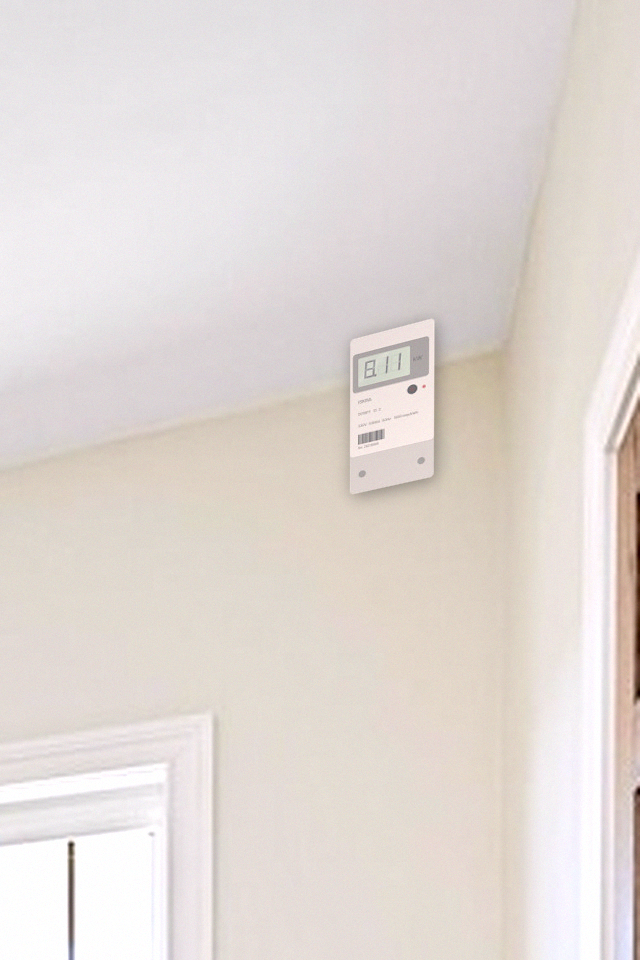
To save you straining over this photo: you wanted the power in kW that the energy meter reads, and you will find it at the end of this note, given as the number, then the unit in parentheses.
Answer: 8.11 (kW)
